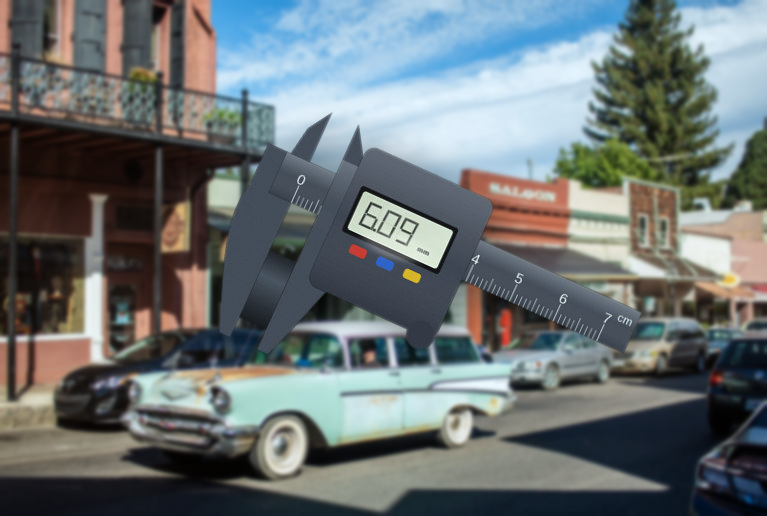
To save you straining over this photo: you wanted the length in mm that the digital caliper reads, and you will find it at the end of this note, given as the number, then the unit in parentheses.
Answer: 6.09 (mm)
